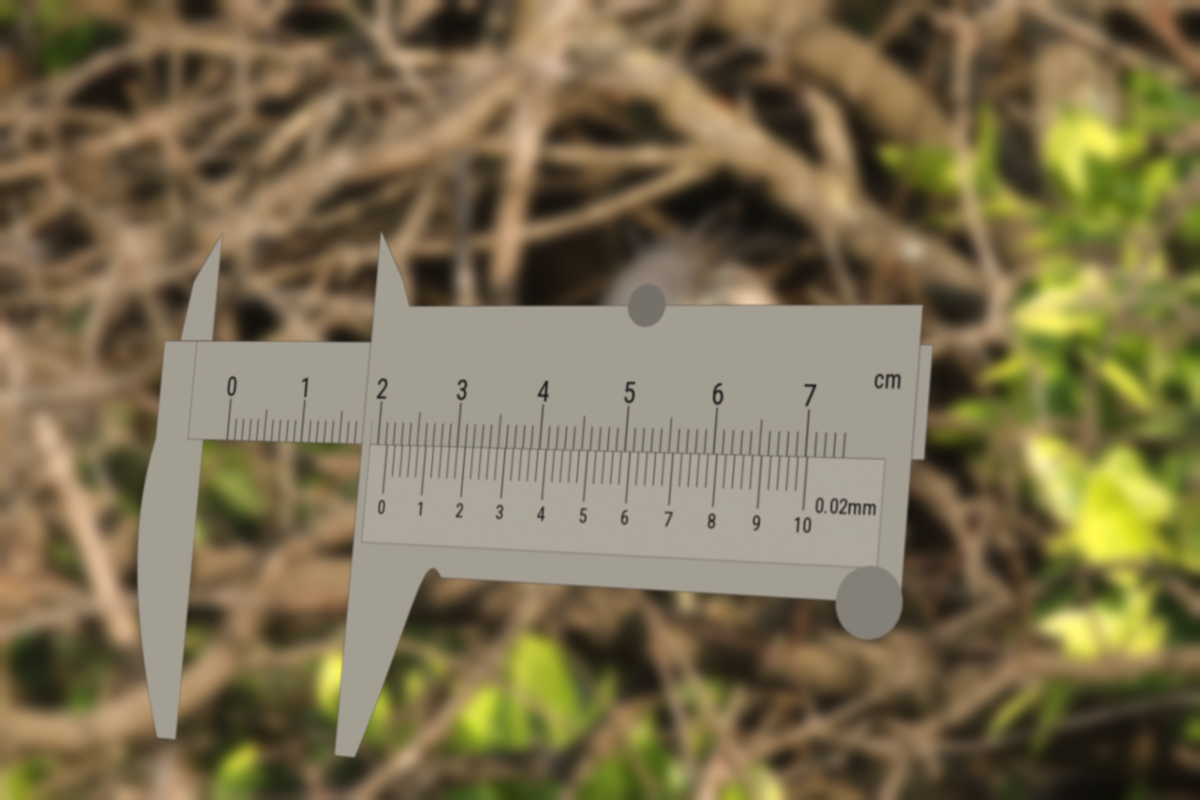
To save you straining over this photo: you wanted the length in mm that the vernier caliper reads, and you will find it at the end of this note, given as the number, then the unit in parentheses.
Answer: 21.2 (mm)
